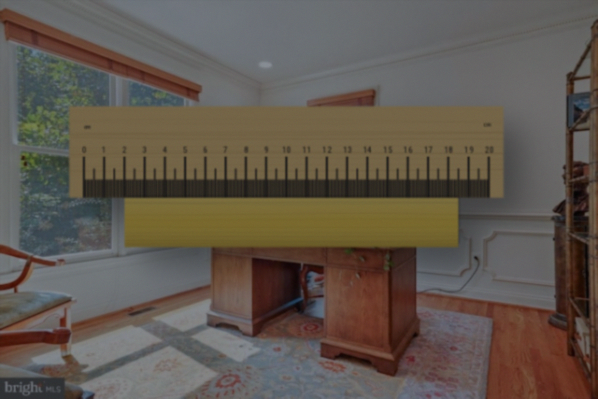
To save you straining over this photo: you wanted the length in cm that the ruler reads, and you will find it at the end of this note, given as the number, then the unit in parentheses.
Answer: 16.5 (cm)
